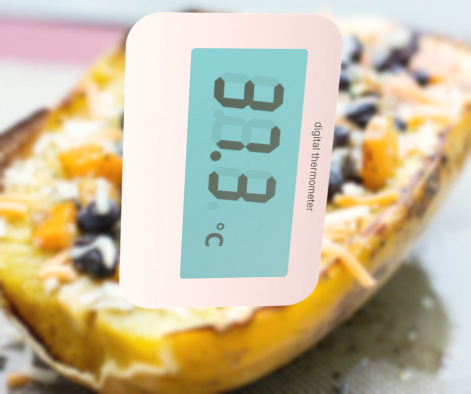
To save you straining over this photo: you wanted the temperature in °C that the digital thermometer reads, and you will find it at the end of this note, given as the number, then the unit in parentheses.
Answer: 37.3 (°C)
